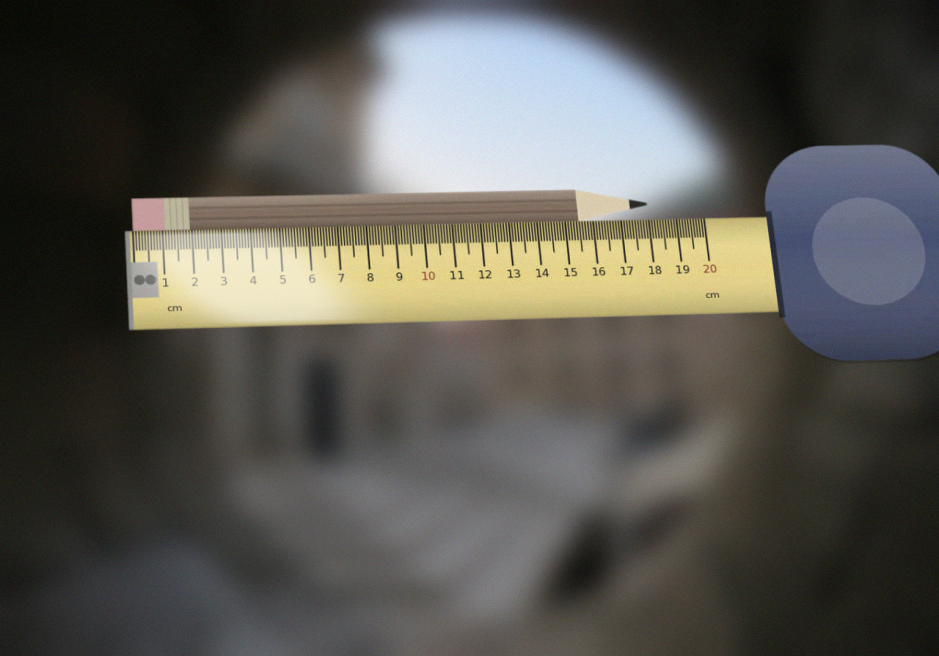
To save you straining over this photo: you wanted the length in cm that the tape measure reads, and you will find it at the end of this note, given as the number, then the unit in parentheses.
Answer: 18 (cm)
